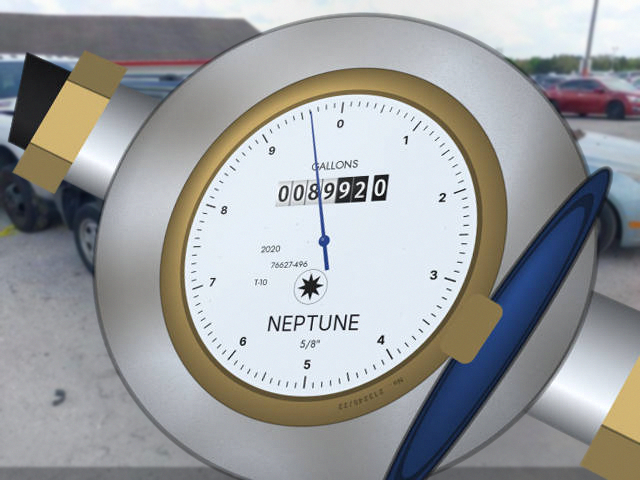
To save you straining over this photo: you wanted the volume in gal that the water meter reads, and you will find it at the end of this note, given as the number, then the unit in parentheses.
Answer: 89919.6 (gal)
